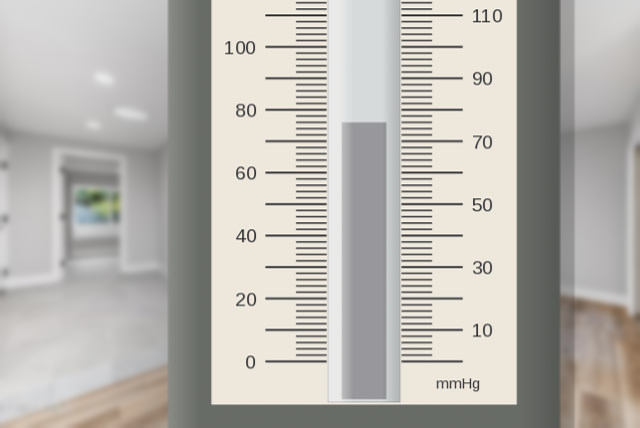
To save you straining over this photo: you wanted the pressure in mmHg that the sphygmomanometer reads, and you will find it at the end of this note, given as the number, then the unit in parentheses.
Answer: 76 (mmHg)
